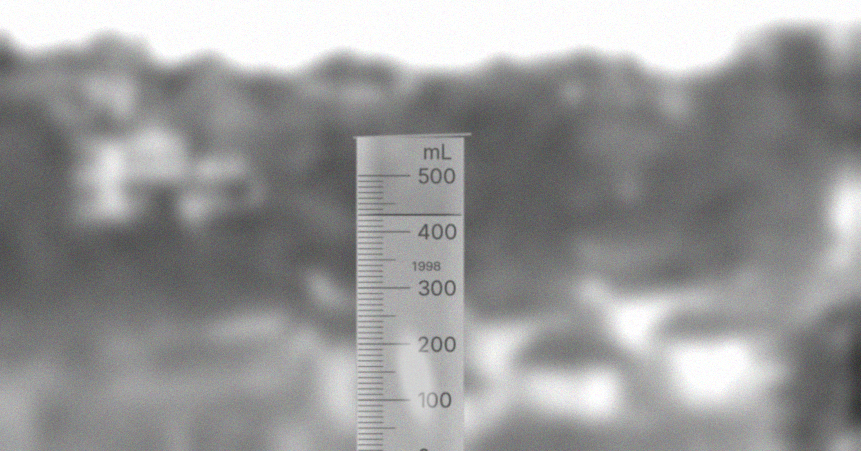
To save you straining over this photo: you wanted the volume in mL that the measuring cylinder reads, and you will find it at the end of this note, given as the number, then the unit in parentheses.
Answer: 430 (mL)
